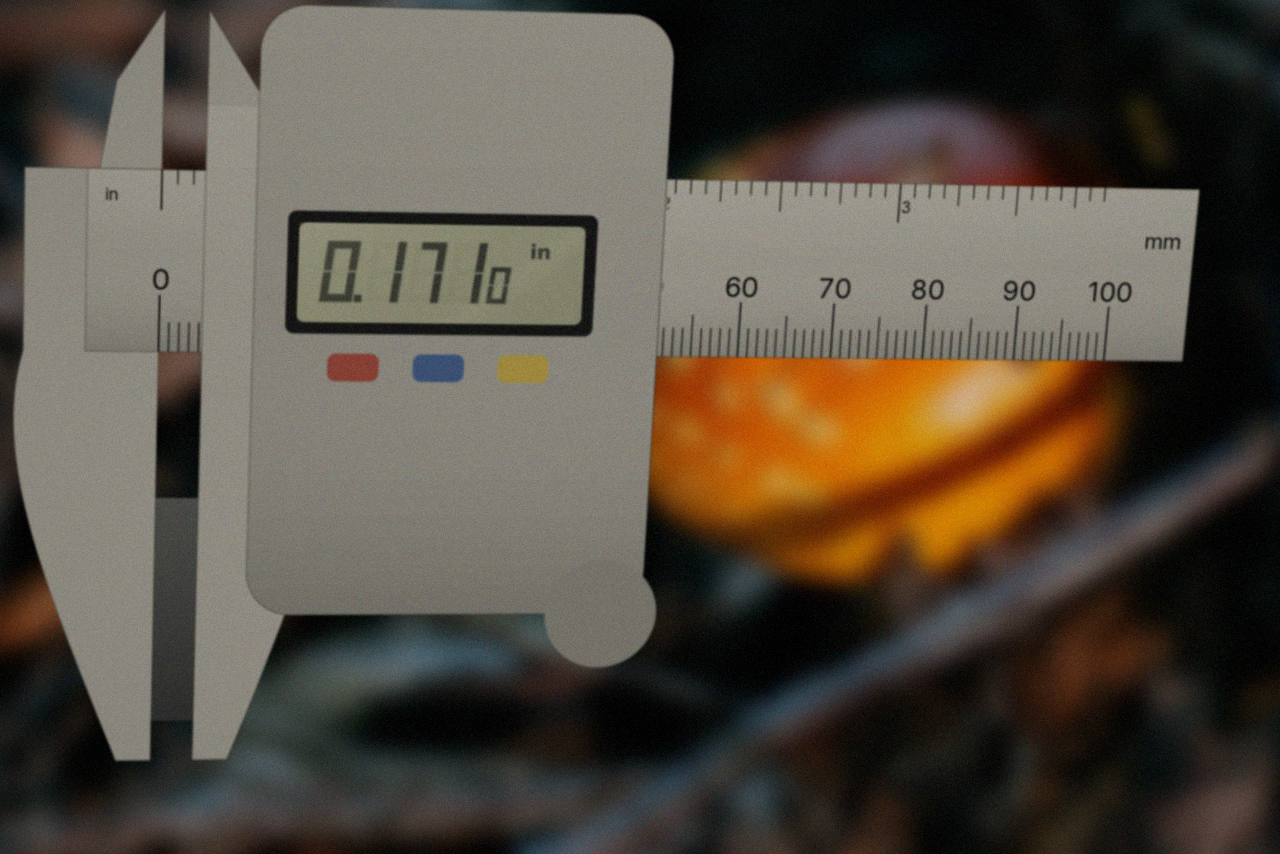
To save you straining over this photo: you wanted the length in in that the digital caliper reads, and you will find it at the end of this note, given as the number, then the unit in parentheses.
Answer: 0.1710 (in)
